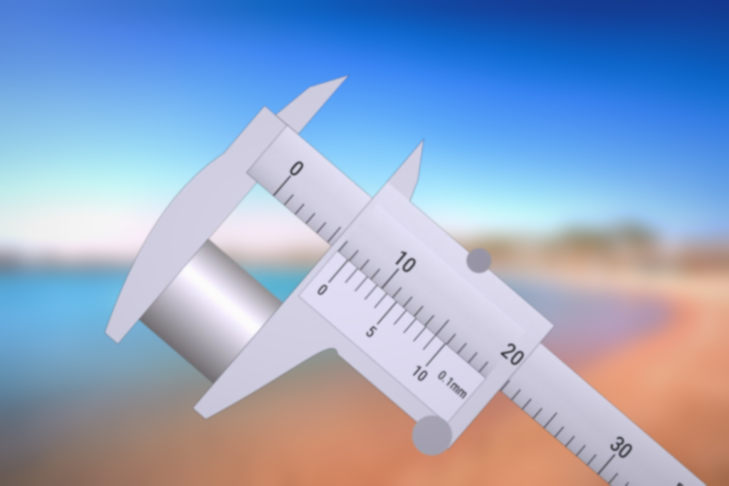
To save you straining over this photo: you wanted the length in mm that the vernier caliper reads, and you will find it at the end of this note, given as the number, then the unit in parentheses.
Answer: 6.9 (mm)
